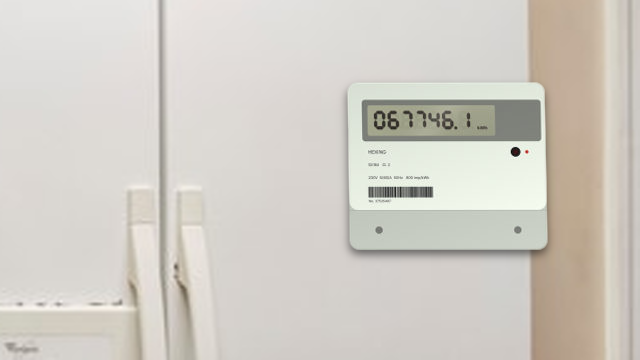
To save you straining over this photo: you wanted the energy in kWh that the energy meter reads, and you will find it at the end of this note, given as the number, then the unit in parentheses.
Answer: 67746.1 (kWh)
